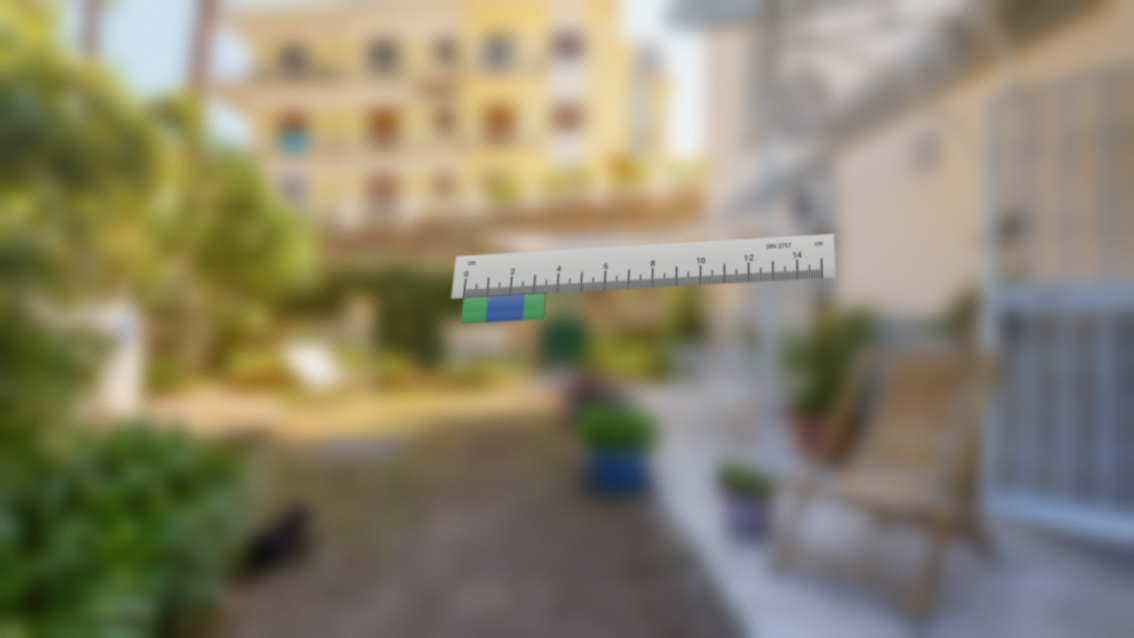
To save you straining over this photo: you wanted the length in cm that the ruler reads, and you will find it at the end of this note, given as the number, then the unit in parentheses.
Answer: 3.5 (cm)
